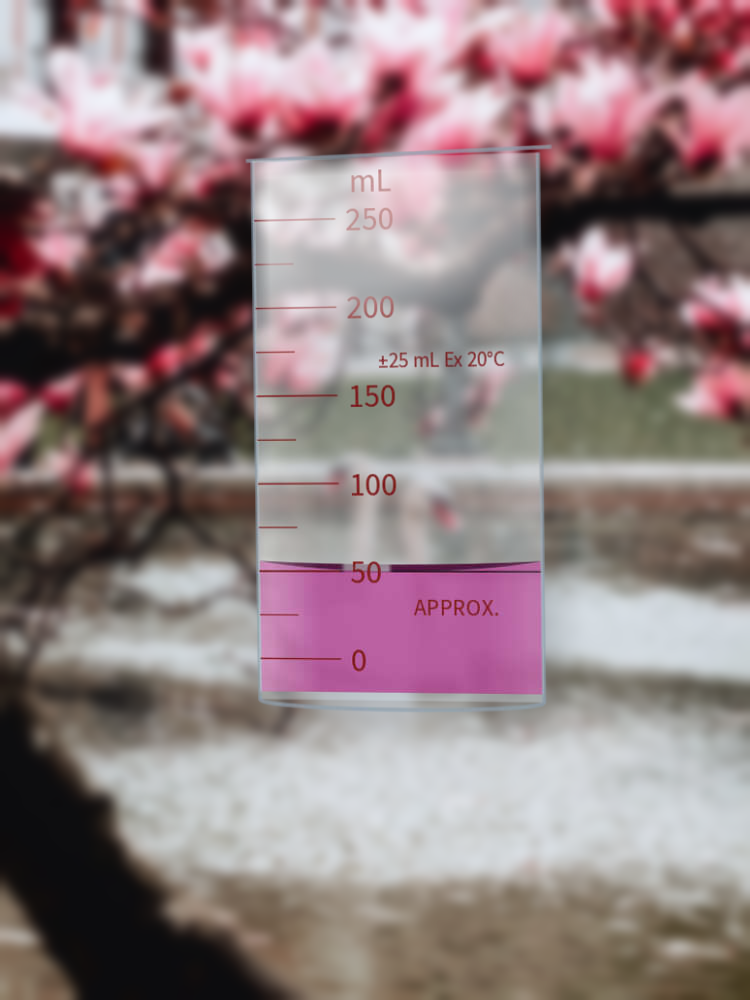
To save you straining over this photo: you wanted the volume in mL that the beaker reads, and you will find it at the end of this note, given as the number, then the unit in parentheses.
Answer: 50 (mL)
